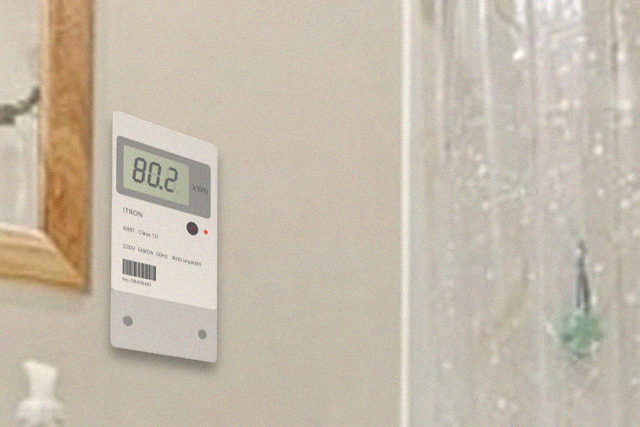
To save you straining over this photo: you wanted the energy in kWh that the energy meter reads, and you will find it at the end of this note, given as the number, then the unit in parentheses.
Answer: 80.2 (kWh)
